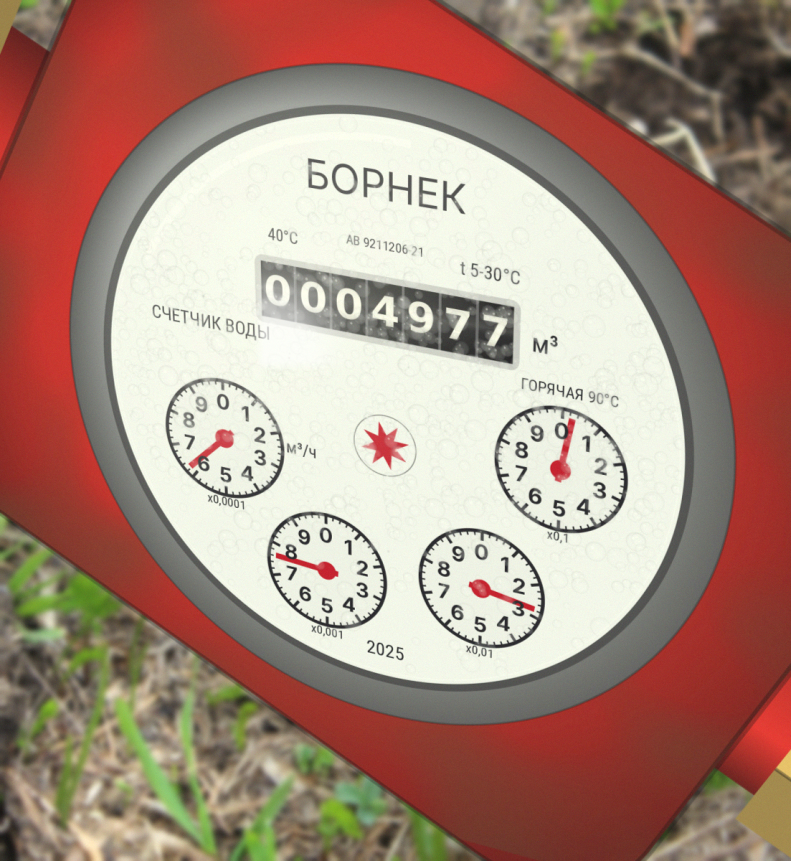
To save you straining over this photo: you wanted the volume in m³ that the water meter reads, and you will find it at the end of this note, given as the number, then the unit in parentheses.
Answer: 4977.0276 (m³)
